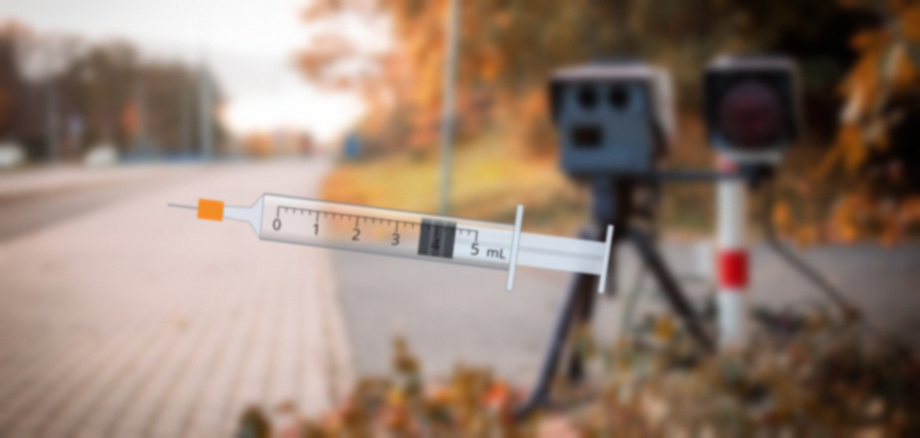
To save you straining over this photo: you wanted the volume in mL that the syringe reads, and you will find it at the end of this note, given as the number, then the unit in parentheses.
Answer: 3.6 (mL)
